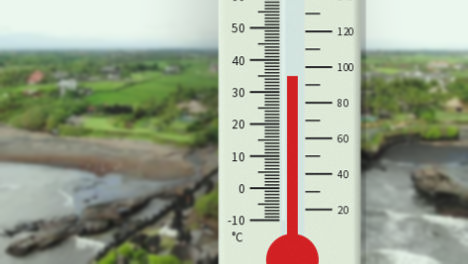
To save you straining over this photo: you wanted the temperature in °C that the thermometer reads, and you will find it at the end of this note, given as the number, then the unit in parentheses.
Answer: 35 (°C)
